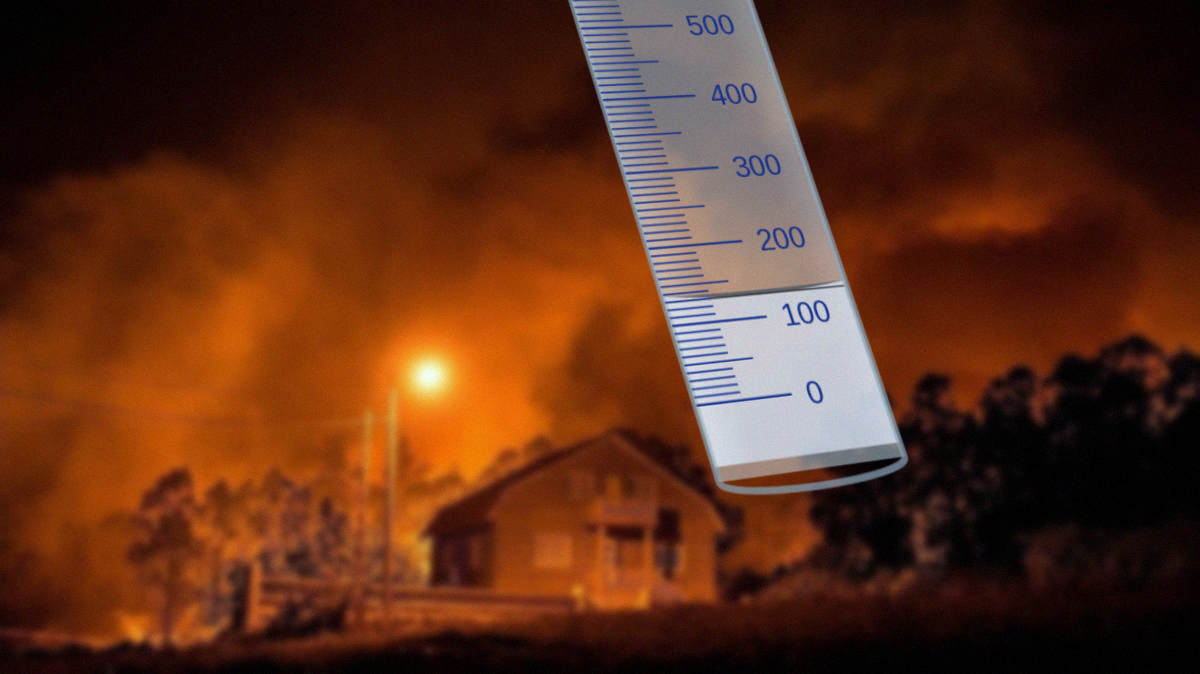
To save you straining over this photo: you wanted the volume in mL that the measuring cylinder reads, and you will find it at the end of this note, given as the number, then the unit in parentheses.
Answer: 130 (mL)
